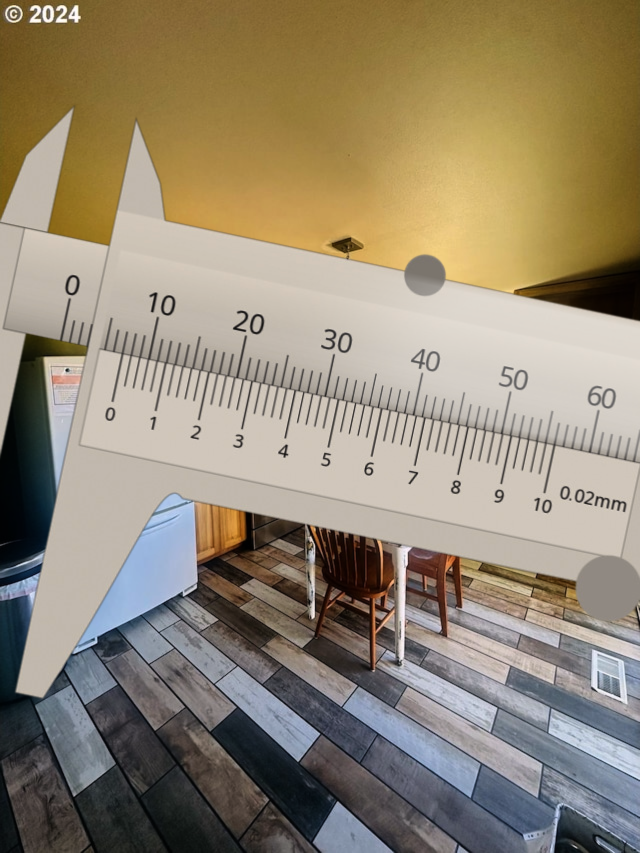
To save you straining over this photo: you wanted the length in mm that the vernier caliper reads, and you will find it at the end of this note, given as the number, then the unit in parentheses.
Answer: 7.0 (mm)
